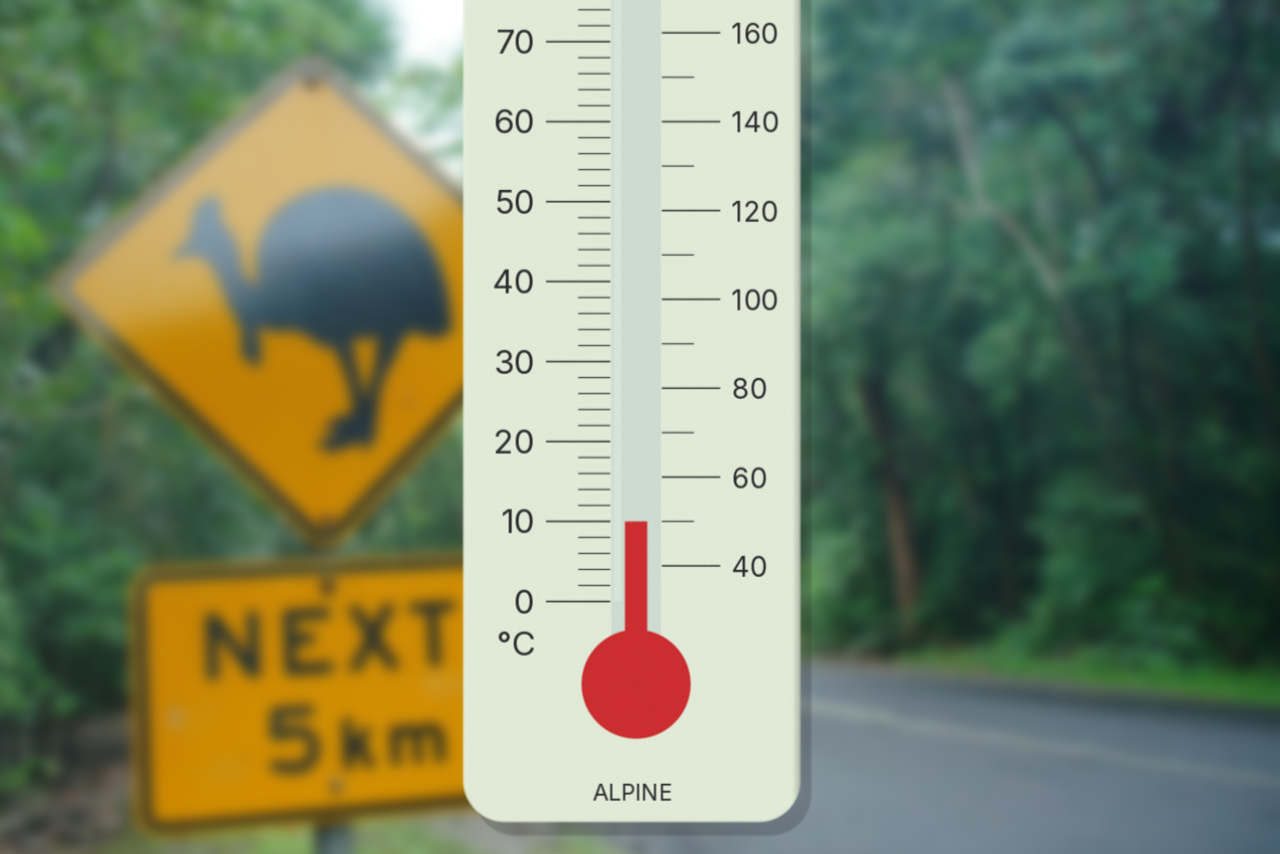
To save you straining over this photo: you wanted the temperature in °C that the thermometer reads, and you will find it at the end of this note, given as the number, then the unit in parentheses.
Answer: 10 (°C)
